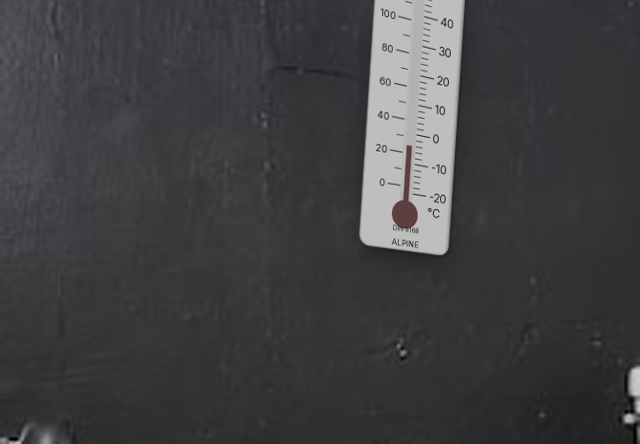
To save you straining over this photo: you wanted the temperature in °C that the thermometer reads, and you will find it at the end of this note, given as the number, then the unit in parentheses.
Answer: -4 (°C)
